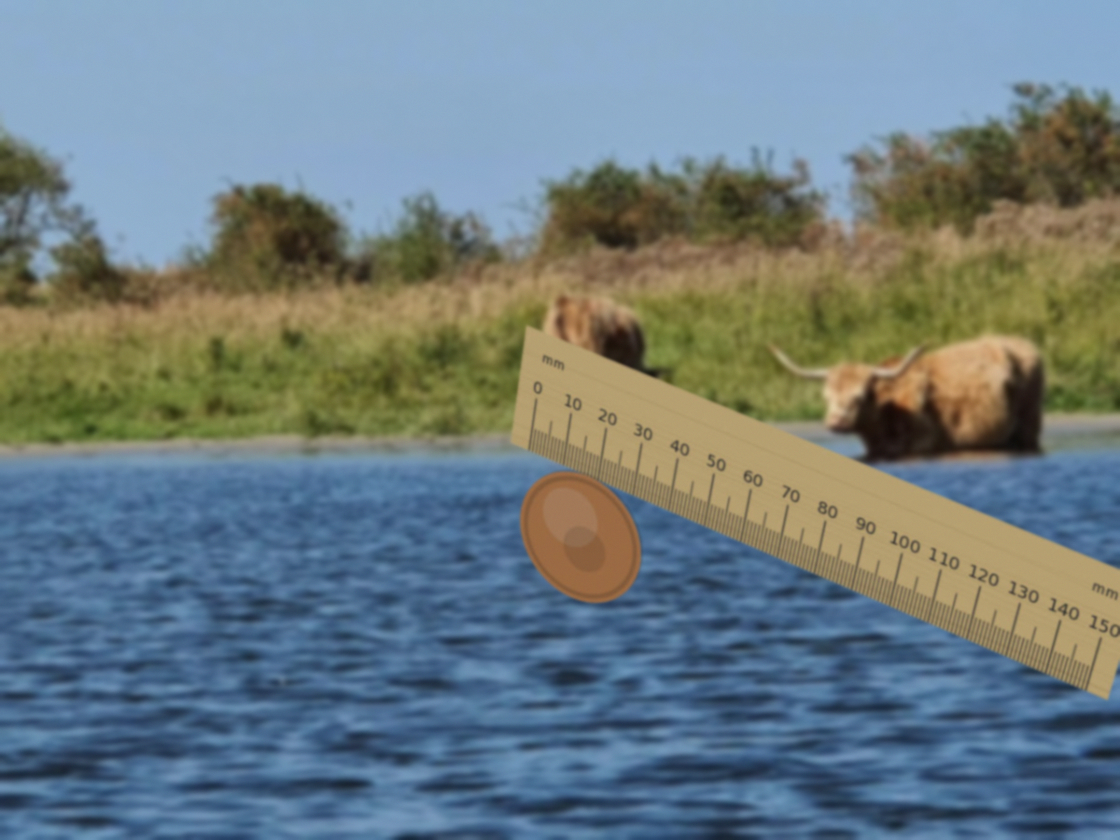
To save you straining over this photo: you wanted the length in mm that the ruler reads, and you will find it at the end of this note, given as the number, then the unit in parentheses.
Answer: 35 (mm)
